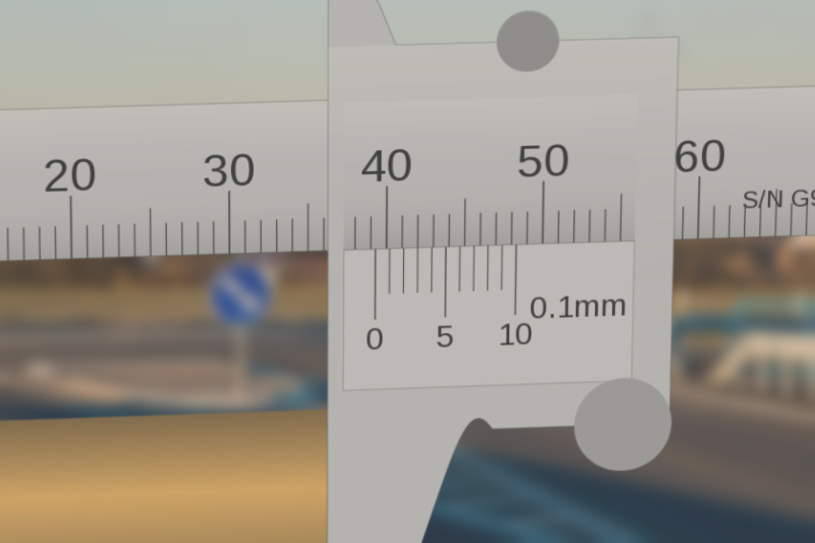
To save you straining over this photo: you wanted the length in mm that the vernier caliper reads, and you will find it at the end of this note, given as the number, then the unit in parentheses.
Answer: 39.3 (mm)
